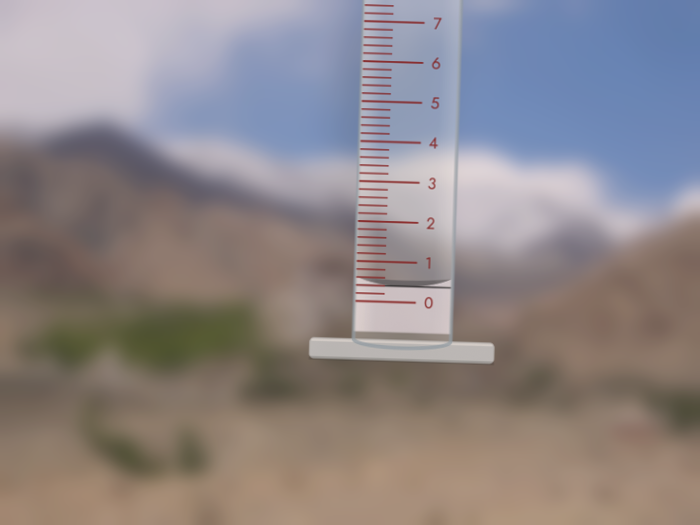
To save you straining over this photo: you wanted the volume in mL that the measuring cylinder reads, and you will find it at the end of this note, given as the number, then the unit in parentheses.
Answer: 0.4 (mL)
